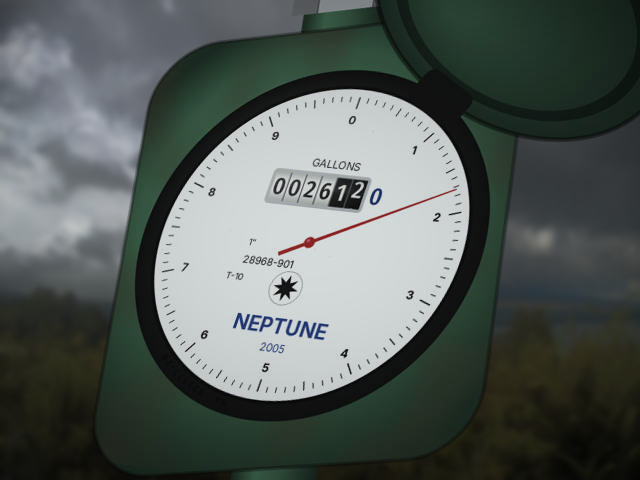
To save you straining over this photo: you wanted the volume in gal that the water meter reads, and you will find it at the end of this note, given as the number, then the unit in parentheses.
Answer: 26121.7 (gal)
